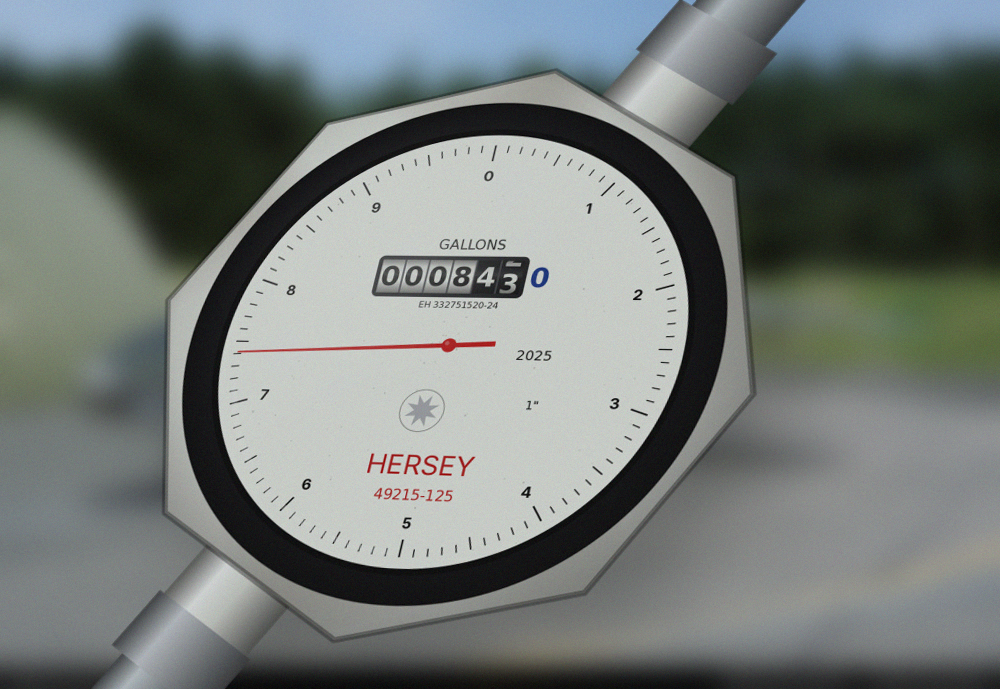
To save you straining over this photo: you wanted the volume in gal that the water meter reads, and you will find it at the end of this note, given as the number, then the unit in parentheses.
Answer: 8427.4 (gal)
